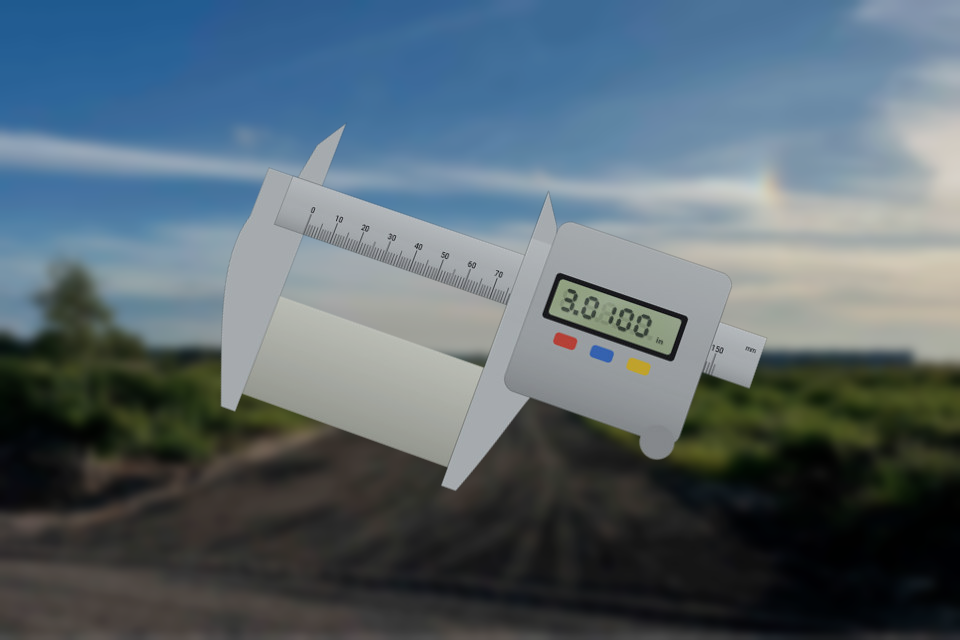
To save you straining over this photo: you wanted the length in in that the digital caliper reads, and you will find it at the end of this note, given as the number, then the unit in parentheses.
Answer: 3.0100 (in)
